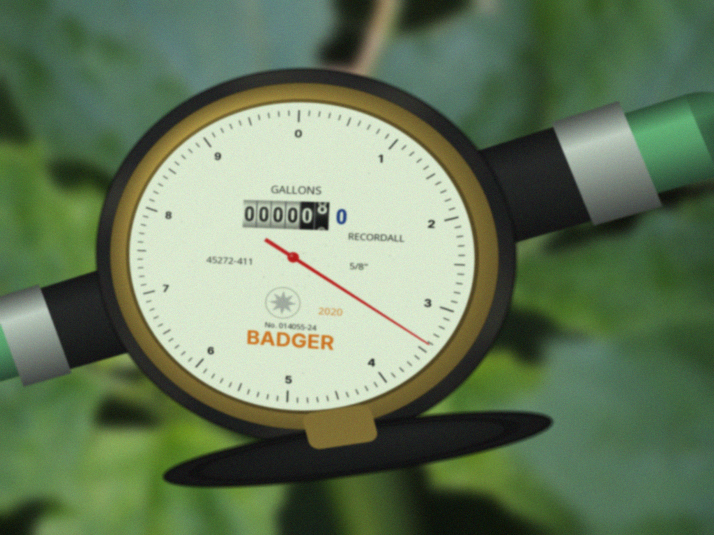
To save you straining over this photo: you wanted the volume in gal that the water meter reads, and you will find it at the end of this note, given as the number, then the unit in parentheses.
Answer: 83.4 (gal)
